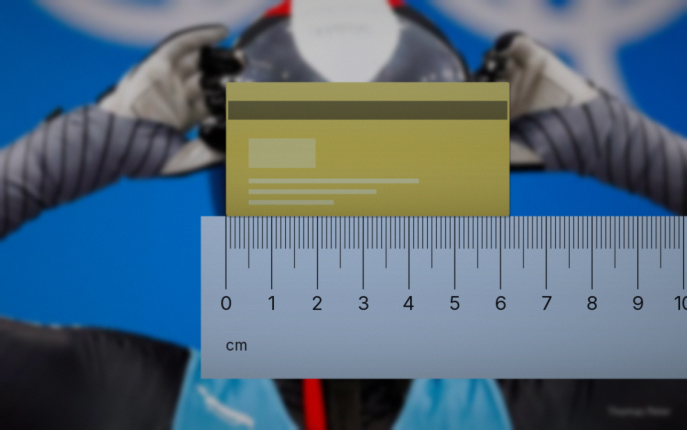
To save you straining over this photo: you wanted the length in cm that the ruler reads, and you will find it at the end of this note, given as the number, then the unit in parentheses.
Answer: 6.2 (cm)
